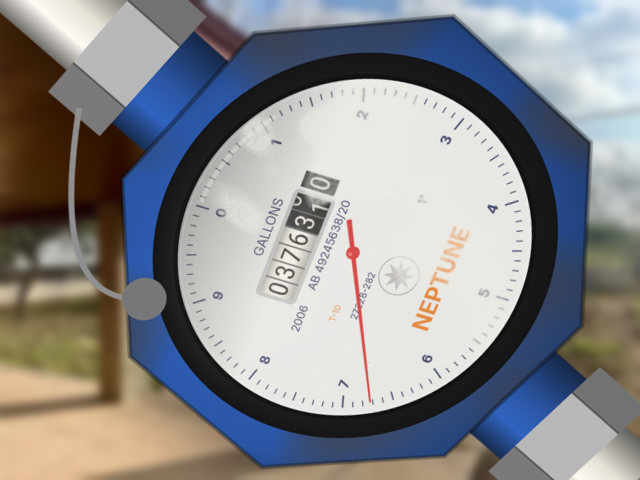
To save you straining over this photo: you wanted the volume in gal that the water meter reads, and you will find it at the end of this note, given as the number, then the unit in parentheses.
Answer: 376306.7 (gal)
